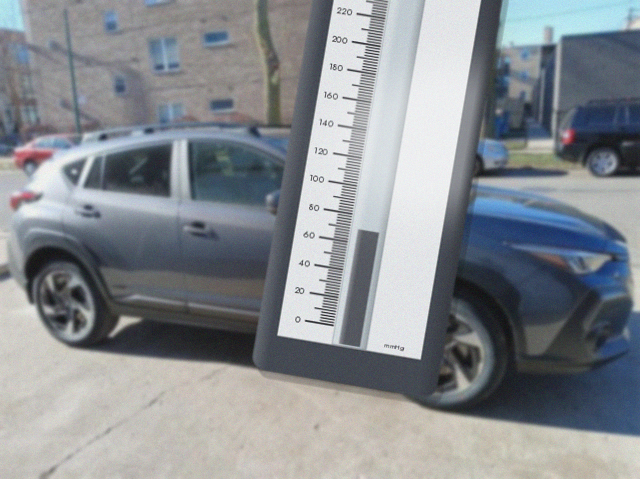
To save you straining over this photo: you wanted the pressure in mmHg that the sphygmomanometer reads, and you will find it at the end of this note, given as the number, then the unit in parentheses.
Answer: 70 (mmHg)
